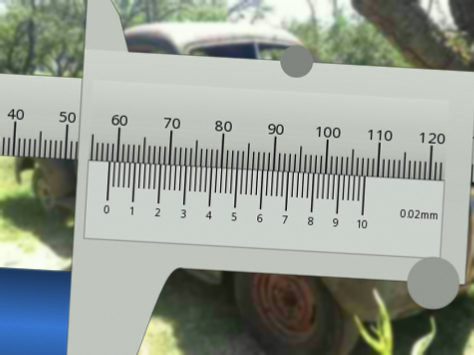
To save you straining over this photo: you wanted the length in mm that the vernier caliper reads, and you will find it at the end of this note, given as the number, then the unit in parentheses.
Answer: 58.5 (mm)
